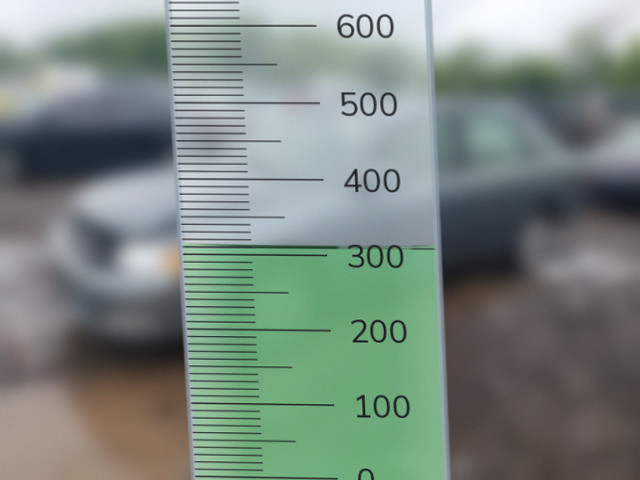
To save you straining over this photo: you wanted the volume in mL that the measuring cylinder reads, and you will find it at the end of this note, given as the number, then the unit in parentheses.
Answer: 310 (mL)
